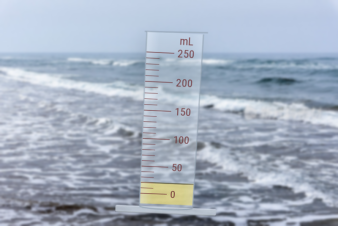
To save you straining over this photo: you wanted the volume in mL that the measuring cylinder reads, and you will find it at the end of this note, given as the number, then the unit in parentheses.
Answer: 20 (mL)
